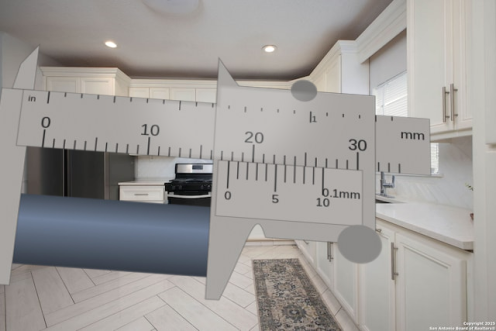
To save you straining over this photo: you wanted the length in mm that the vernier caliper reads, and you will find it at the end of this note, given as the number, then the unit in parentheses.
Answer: 17.7 (mm)
